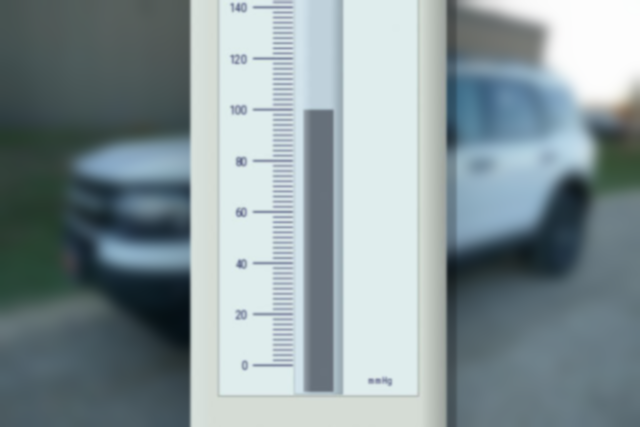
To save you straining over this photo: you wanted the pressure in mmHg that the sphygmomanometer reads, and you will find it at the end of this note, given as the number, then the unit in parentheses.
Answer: 100 (mmHg)
